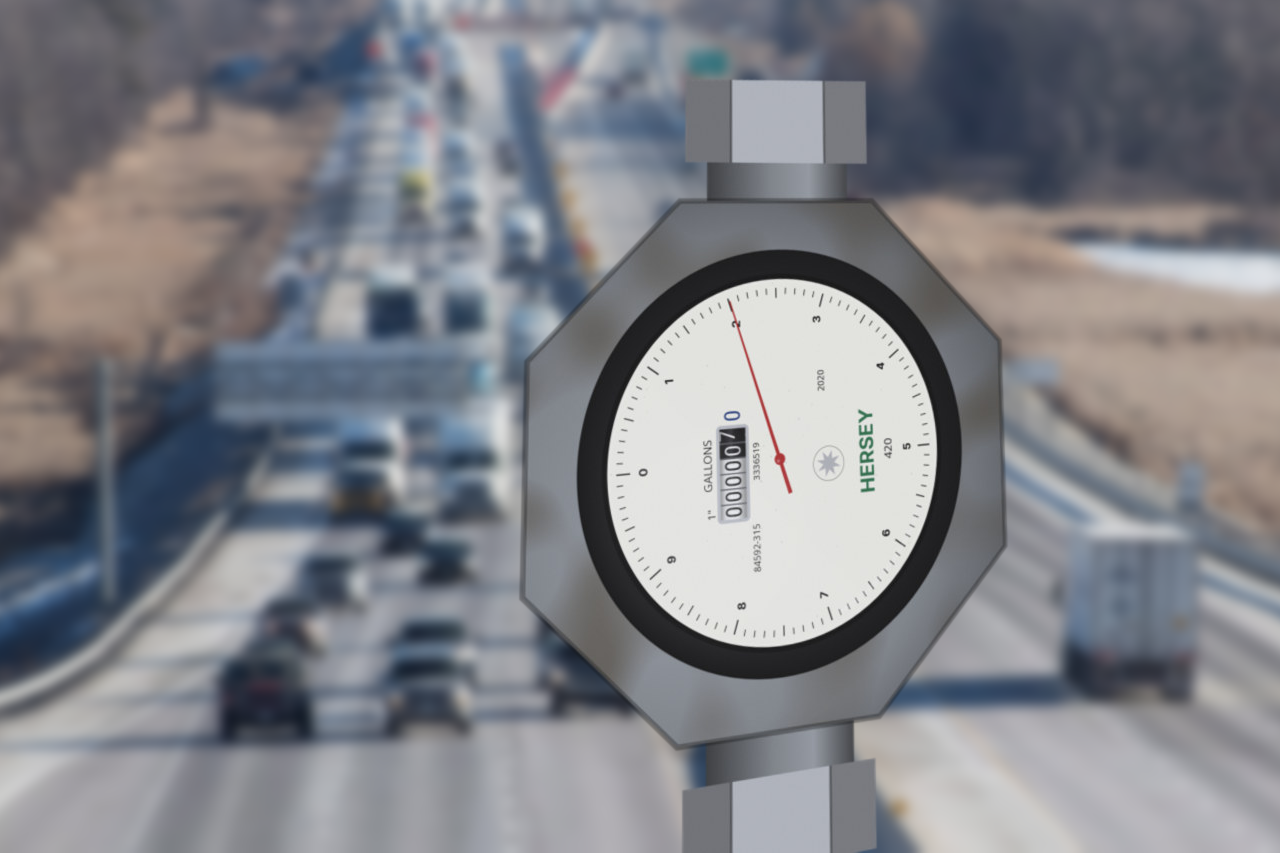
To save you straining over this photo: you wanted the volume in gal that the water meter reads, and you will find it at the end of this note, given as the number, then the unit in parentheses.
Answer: 72.0 (gal)
